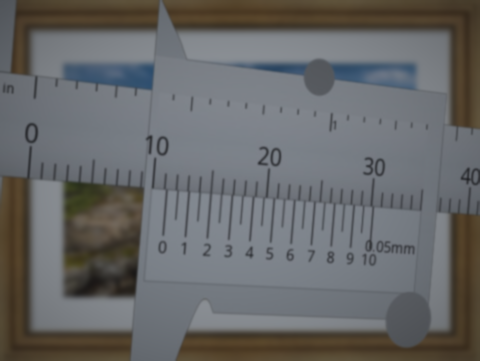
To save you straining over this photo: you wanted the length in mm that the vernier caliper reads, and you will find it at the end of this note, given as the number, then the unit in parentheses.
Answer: 11.2 (mm)
